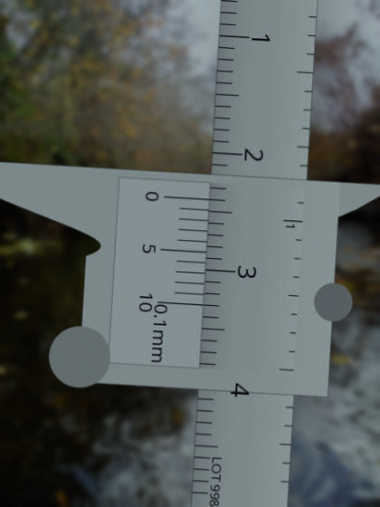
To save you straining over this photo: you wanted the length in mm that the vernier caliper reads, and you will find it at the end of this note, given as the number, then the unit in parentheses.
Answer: 24.0 (mm)
